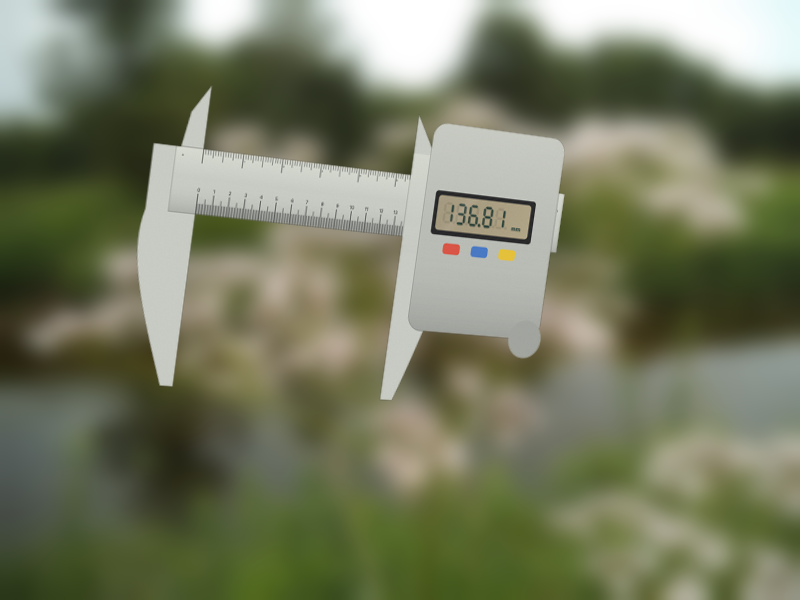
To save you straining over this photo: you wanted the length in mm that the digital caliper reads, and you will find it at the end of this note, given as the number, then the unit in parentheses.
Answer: 136.81 (mm)
